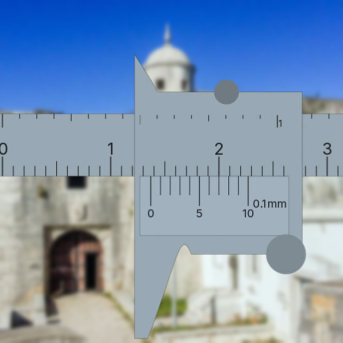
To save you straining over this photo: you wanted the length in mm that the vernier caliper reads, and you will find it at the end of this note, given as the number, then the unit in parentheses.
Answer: 13.7 (mm)
